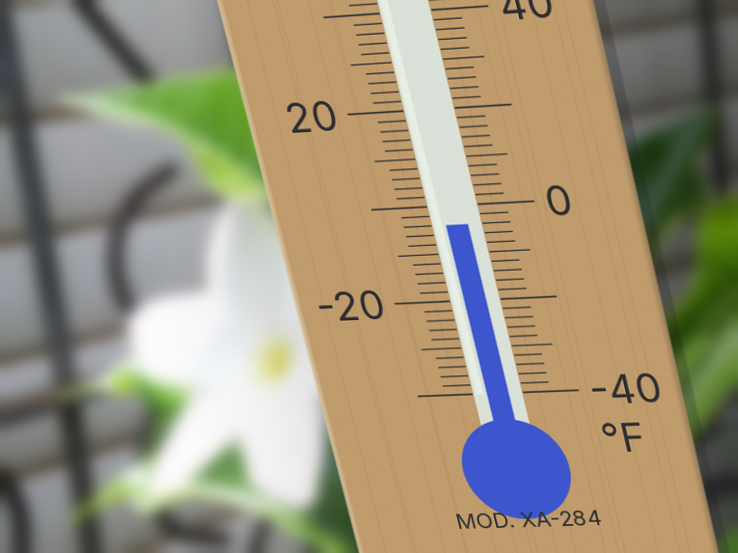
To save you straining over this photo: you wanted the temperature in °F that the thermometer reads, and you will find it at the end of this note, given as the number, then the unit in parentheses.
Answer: -4 (°F)
